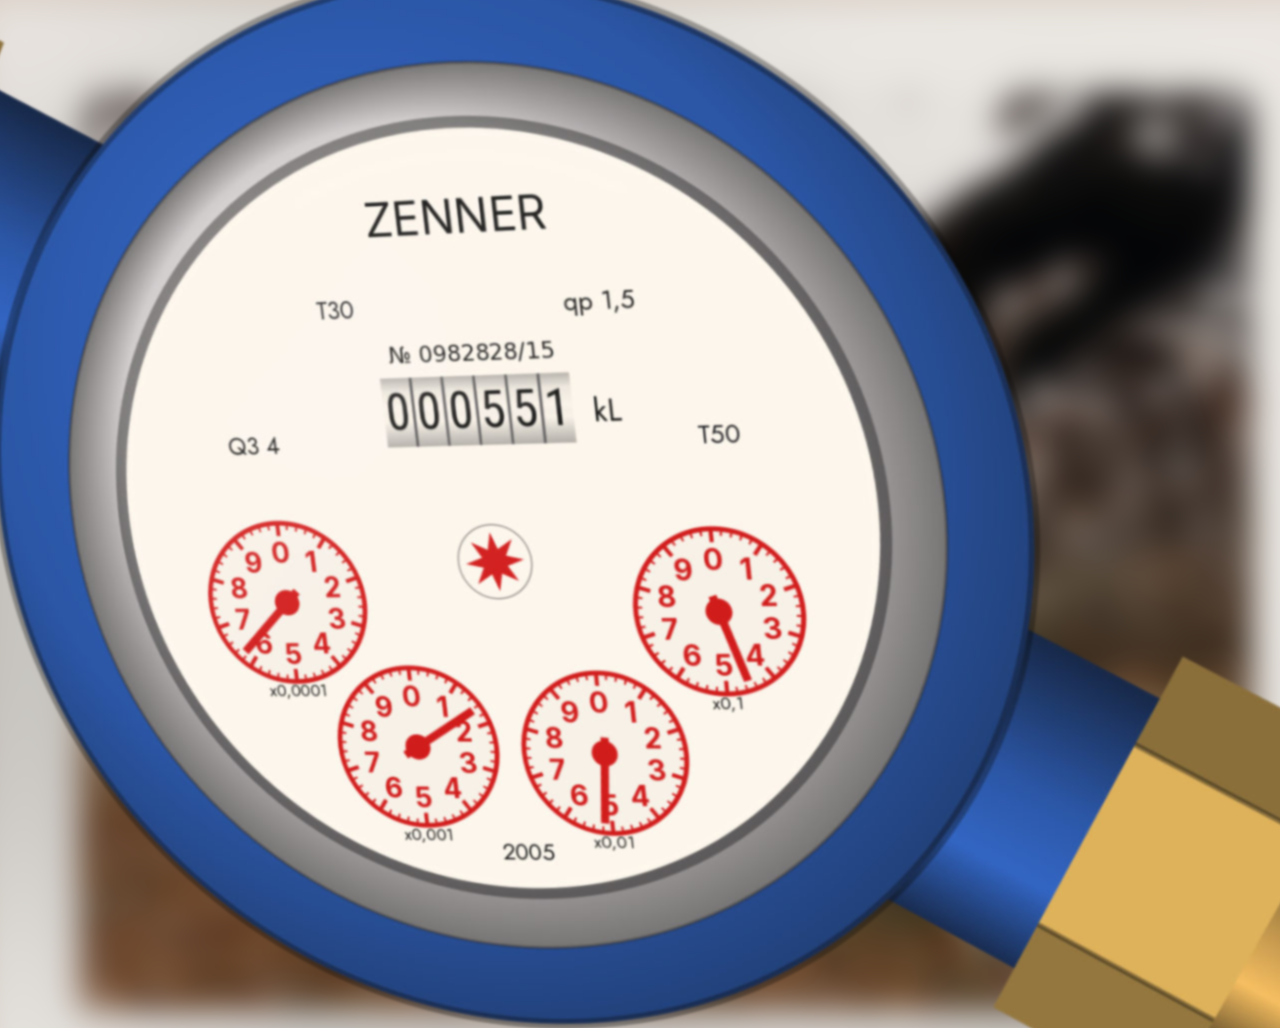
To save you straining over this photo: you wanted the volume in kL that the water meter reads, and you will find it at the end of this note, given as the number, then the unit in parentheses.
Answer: 551.4516 (kL)
